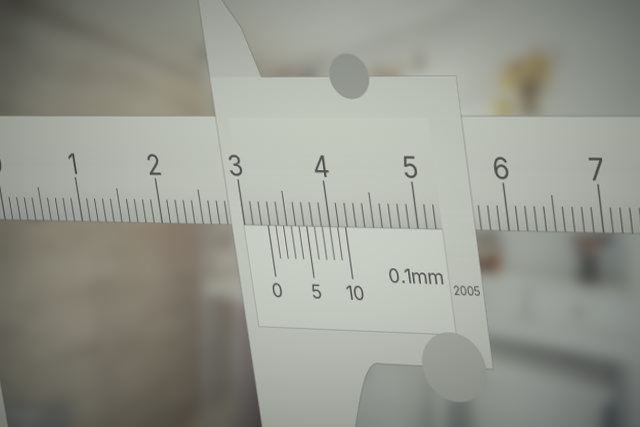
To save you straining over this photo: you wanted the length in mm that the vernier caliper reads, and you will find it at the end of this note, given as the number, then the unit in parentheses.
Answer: 32.8 (mm)
